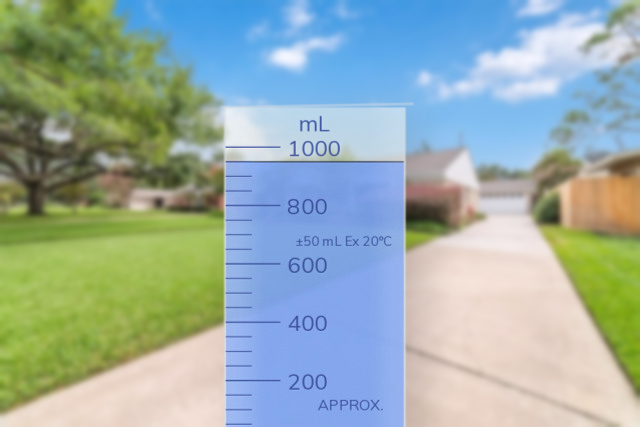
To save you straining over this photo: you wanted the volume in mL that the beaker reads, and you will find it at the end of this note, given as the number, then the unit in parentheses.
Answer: 950 (mL)
